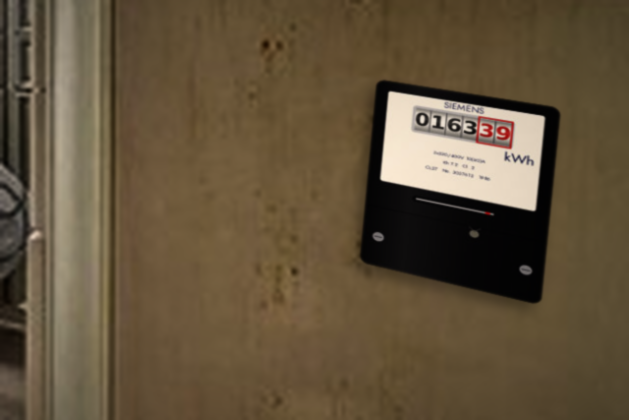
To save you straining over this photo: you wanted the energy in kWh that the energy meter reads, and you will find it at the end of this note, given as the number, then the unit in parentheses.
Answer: 163.39 (kWh)
